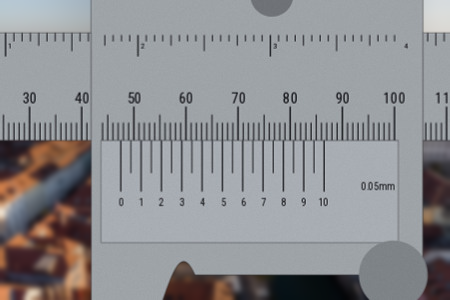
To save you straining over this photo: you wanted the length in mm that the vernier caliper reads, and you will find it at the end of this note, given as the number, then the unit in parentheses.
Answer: 47.5 (mm)
